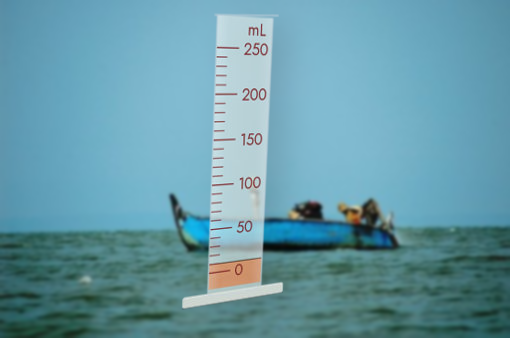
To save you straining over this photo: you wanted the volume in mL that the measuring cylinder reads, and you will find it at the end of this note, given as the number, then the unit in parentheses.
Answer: 10 (mL)
